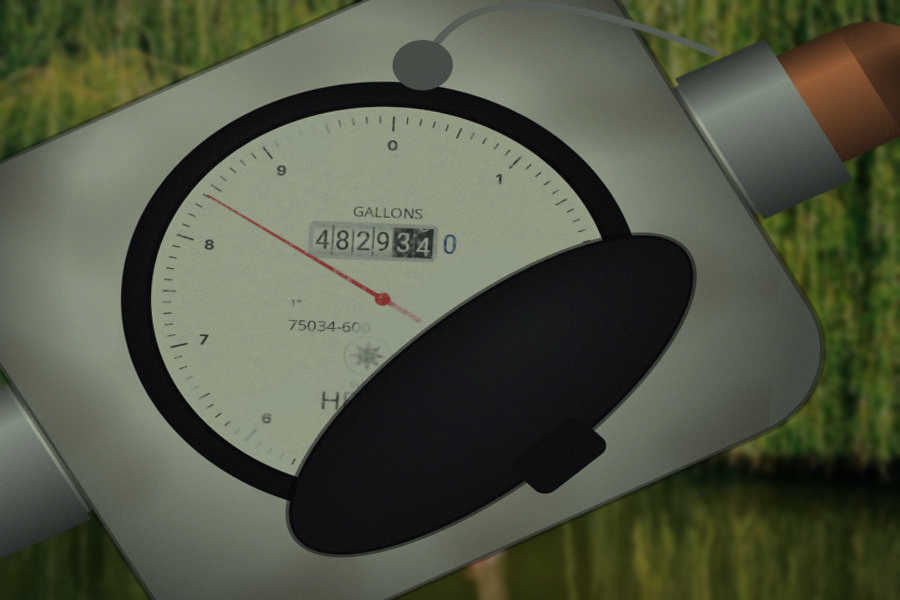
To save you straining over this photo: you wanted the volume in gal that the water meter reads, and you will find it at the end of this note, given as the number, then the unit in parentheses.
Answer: 4829338.4 (gal)
